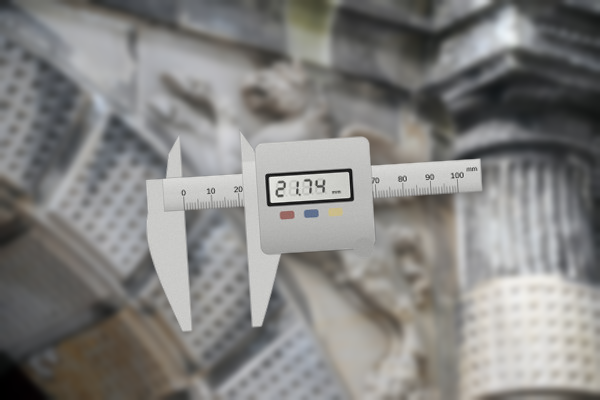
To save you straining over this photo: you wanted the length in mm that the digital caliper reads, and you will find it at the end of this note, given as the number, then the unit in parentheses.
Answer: 21.74 (mm)
